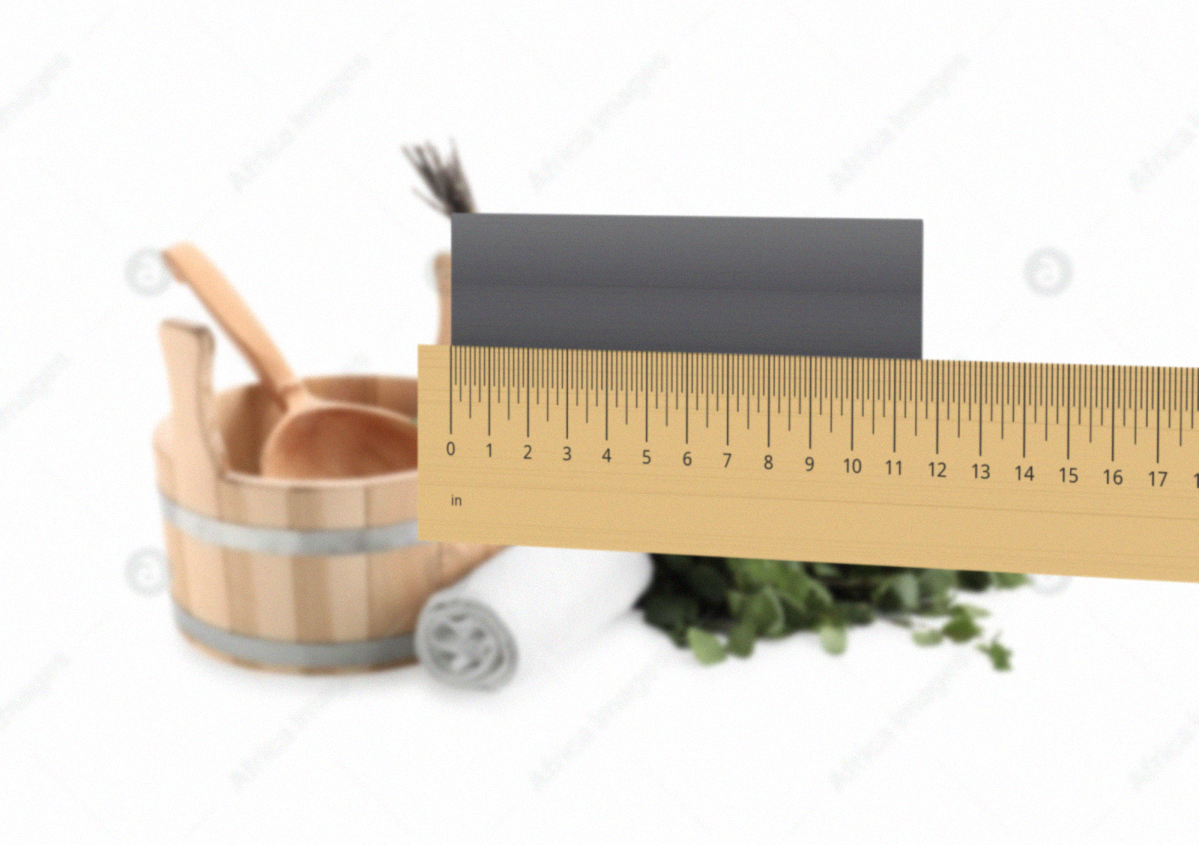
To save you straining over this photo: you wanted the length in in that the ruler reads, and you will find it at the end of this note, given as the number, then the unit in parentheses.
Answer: 11.625 (in)
